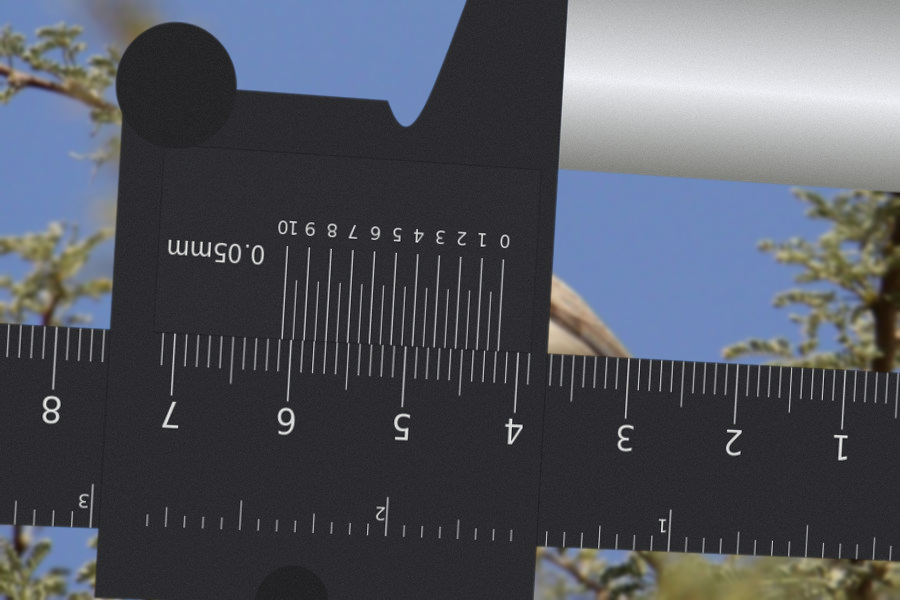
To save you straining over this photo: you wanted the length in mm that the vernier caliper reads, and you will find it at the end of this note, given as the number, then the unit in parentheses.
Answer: 41.8 (mm)
